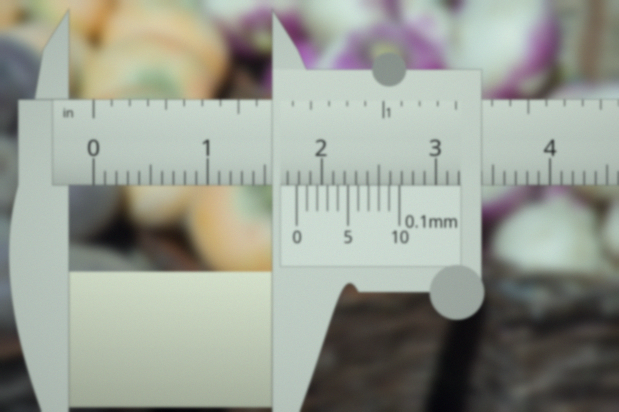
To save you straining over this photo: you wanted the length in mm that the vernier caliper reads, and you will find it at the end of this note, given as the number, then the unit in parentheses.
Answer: 17.8 (mm)
